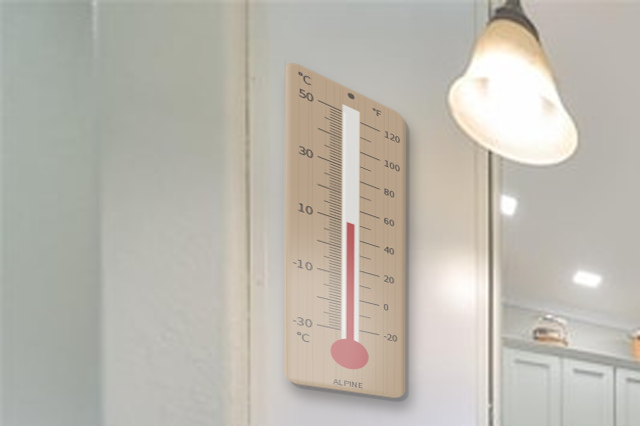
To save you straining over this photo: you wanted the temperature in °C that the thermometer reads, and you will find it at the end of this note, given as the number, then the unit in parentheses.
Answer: 10 (°C)
